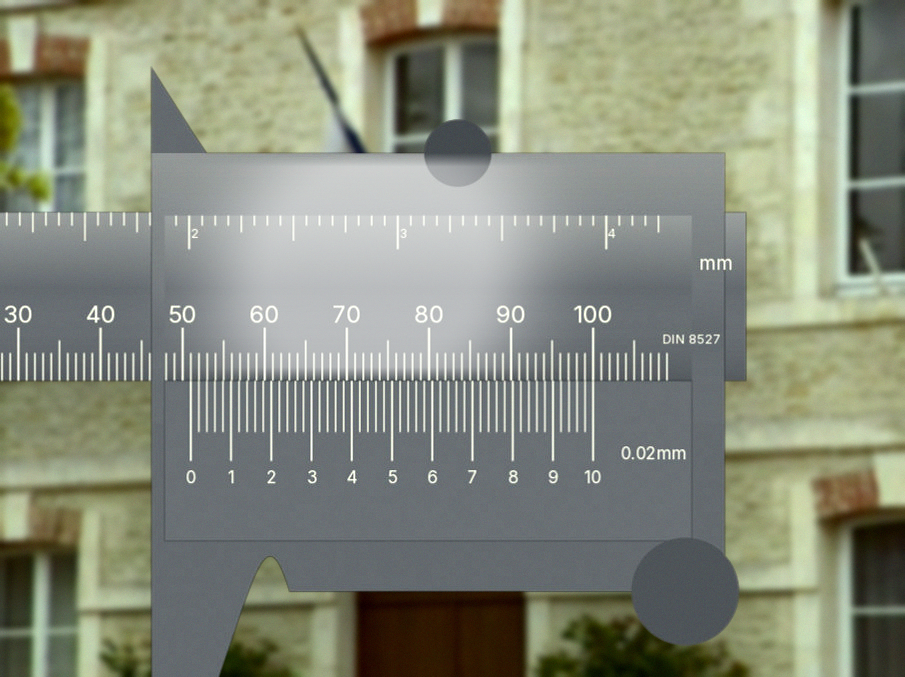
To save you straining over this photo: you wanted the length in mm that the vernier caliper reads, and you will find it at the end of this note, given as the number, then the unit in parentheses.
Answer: 51.0 (mm)
